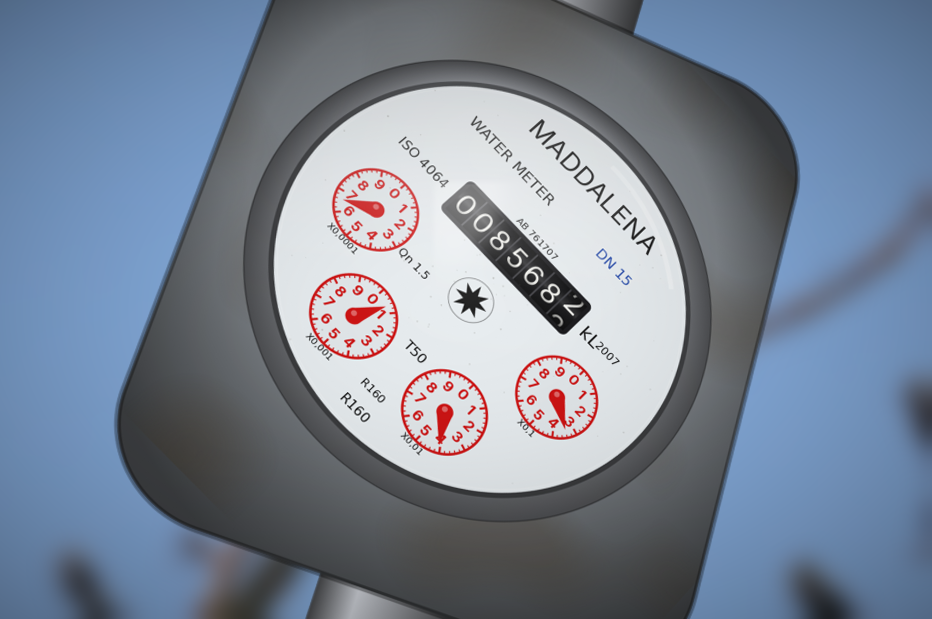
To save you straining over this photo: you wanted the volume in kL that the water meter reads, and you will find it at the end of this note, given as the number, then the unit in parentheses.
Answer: 85682.3406 (kL)
